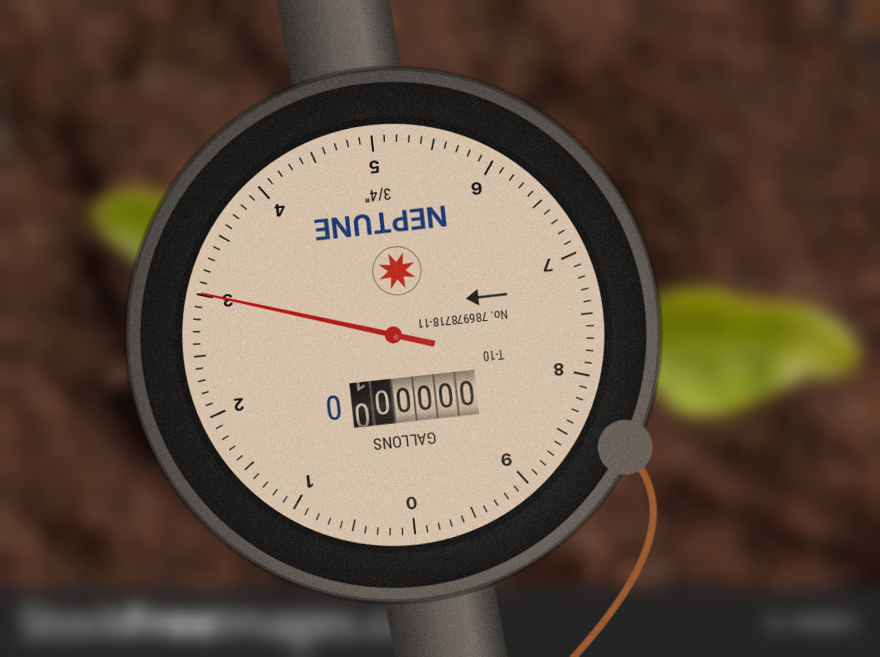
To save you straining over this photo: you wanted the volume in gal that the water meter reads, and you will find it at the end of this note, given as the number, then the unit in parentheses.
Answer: 3.0 (gal)
